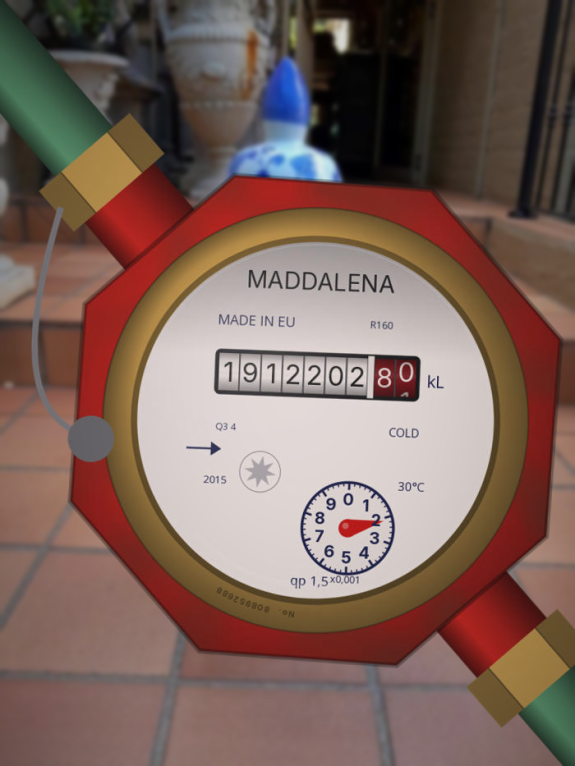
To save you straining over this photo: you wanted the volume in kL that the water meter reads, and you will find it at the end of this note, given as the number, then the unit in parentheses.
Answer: 1912202.802 (kL)
